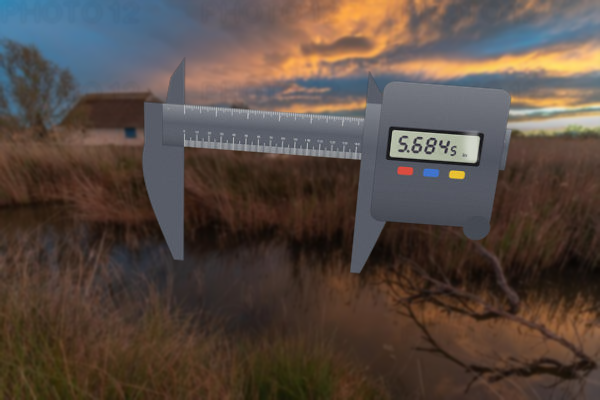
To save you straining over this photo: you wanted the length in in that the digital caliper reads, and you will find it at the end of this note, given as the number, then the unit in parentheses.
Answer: 5.6845 (in)
